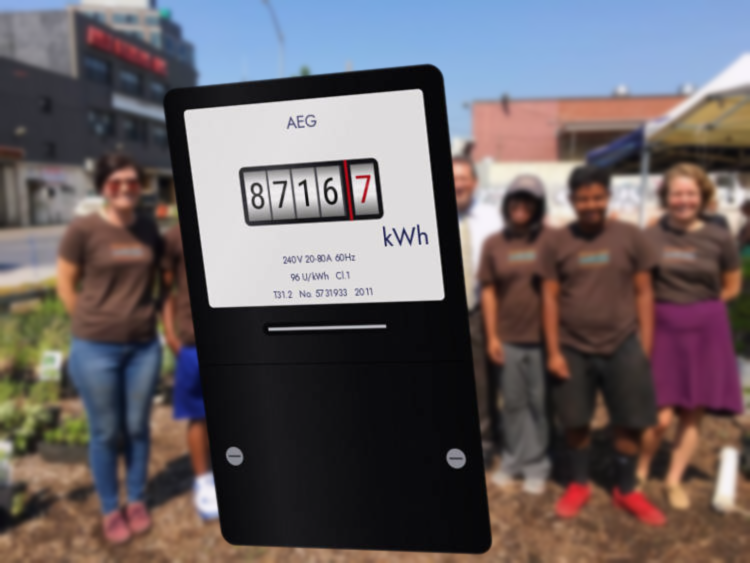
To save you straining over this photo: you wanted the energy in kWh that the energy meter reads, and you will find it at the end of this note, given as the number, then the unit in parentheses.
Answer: 8716.7 (kWh)
